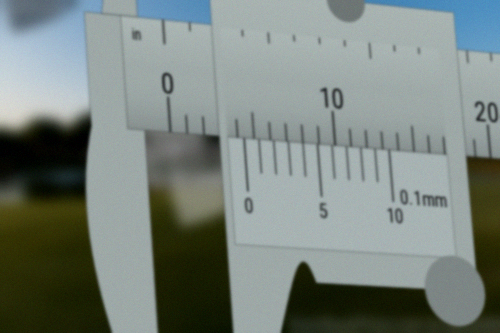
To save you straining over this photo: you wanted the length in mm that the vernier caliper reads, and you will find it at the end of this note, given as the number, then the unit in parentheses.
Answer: 4.4 (mm)
